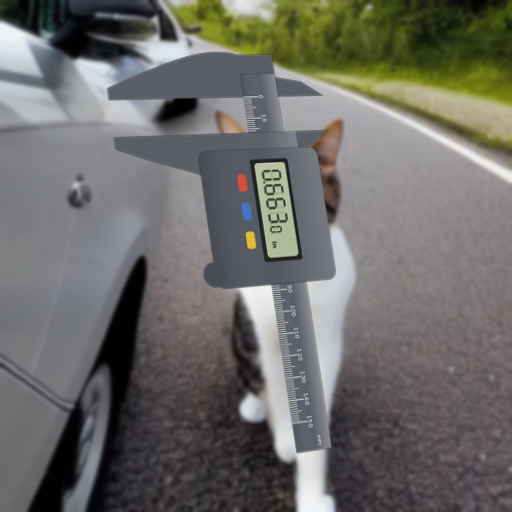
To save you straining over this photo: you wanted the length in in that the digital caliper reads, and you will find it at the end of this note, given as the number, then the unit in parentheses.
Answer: 0.6630 (in)
